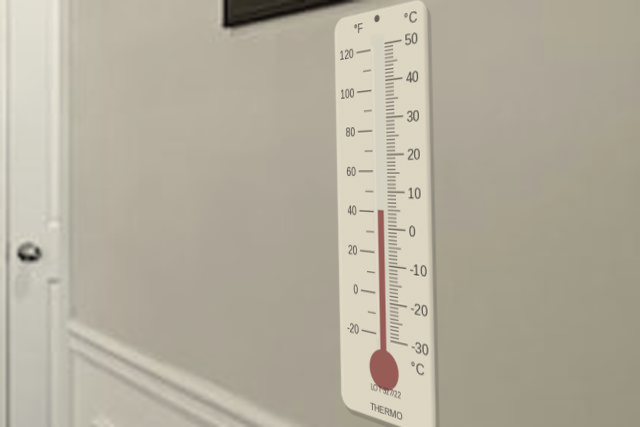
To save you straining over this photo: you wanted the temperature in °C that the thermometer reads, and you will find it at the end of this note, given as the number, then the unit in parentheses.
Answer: 5 (°C)
